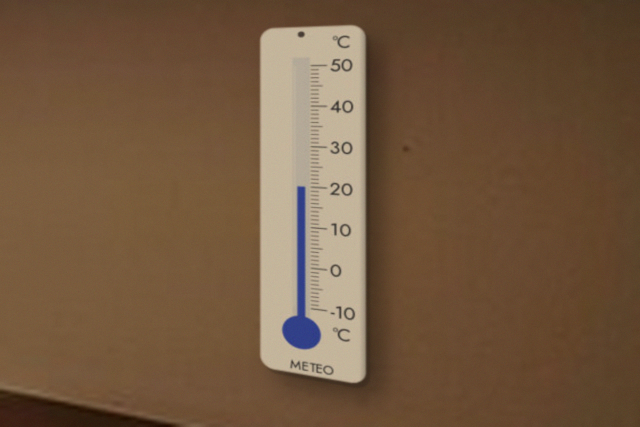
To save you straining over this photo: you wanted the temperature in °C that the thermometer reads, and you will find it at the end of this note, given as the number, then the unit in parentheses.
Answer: 20 (°C)
